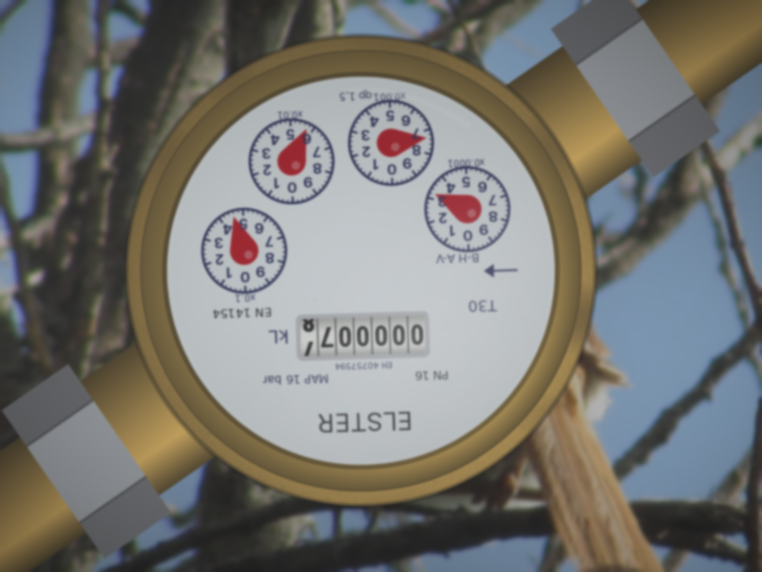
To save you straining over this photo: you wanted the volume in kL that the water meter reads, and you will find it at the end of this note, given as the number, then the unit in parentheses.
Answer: 77.4573 (kL)
